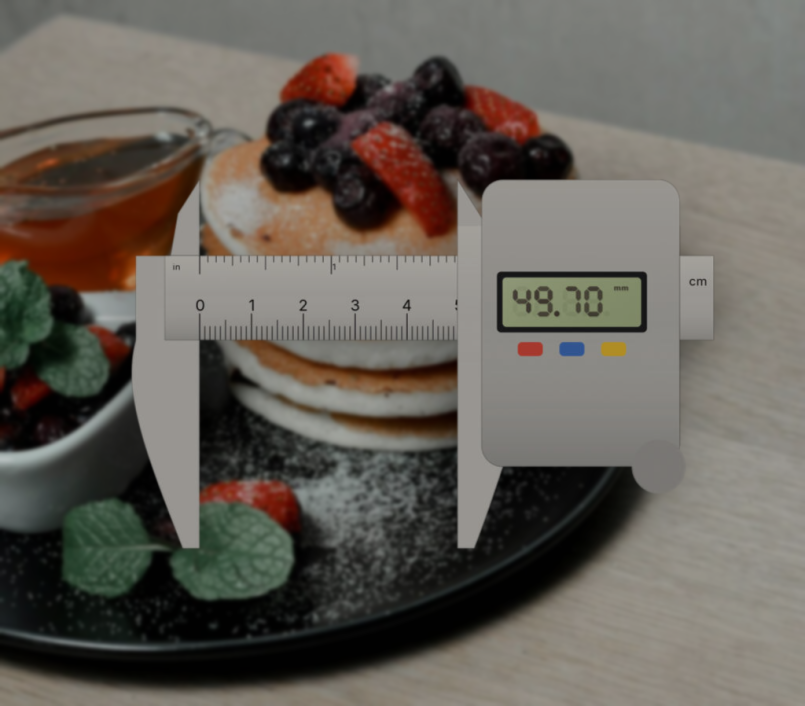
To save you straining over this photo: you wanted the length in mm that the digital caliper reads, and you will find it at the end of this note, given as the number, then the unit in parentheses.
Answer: 49.70 (mm)
